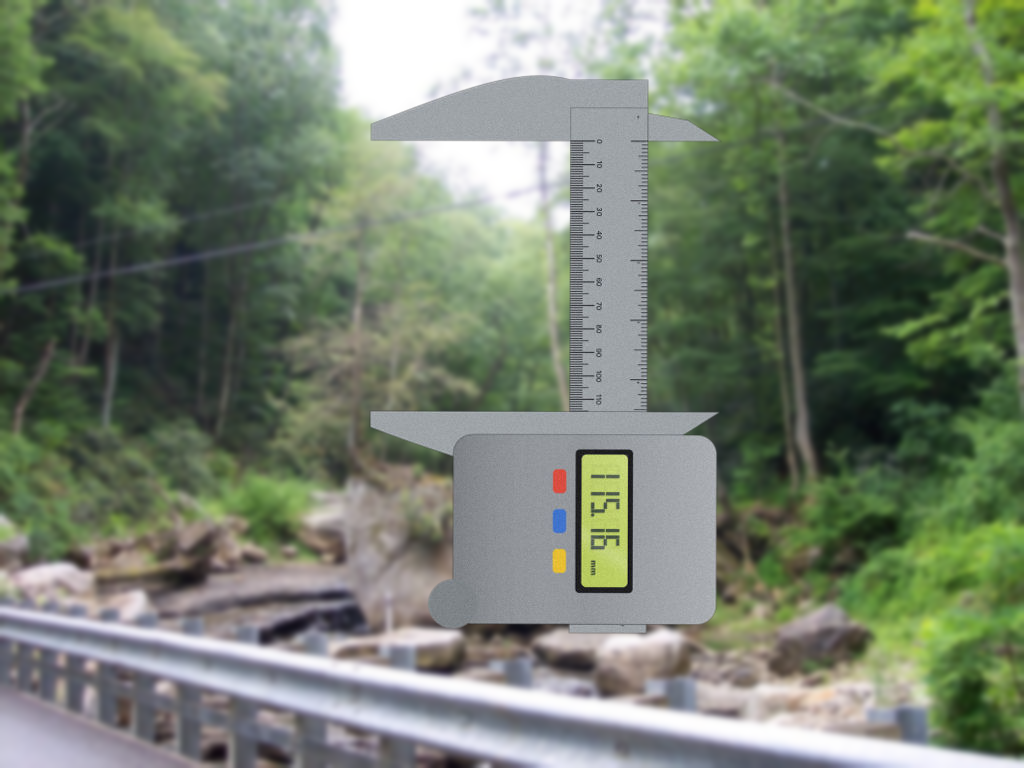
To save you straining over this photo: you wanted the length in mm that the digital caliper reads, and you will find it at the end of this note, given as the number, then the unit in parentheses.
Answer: 115.16 (mm)
